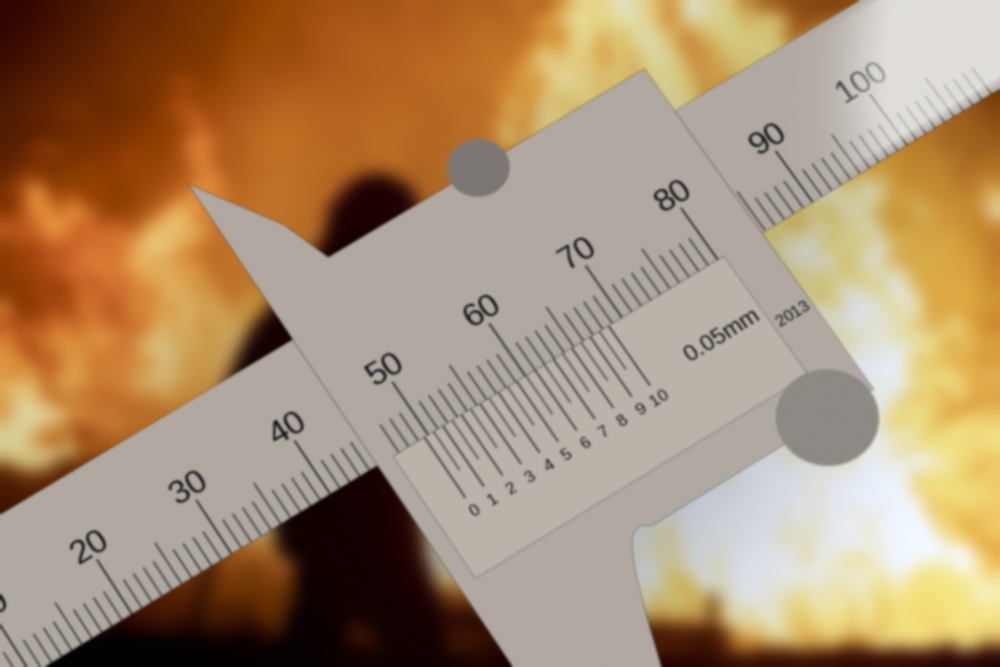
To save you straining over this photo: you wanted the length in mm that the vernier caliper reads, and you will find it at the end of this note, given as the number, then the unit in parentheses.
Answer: 49.6 (mm)
